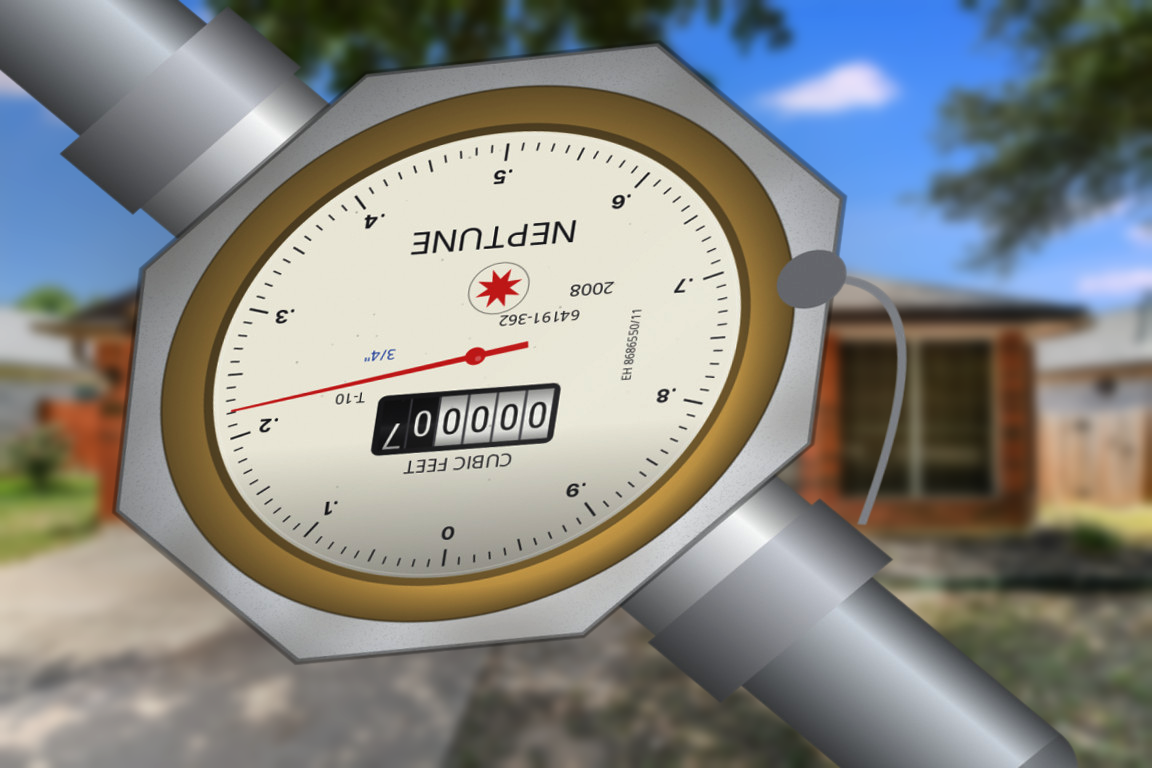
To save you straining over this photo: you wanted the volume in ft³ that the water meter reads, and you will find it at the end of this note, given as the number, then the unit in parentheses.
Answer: 7.22 (ft³)
